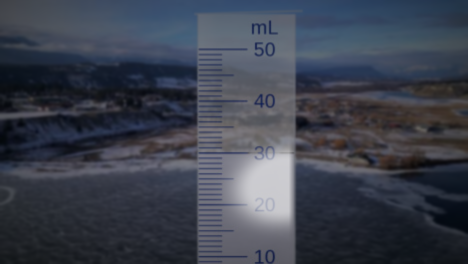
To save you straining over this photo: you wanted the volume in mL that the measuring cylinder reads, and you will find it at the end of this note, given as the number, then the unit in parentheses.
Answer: 30 (mL)
